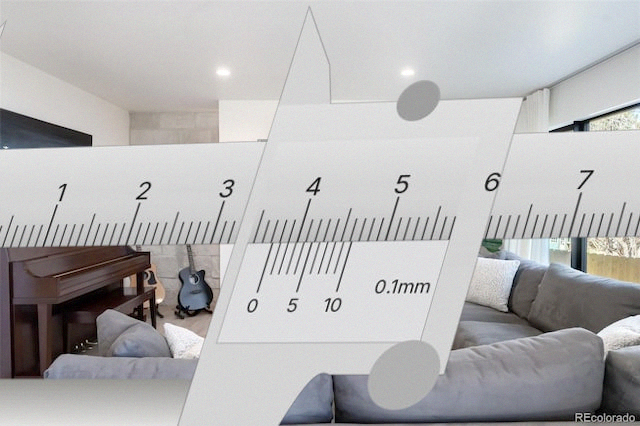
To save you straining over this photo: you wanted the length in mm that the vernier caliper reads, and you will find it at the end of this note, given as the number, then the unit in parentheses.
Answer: 37.2 (mm)
